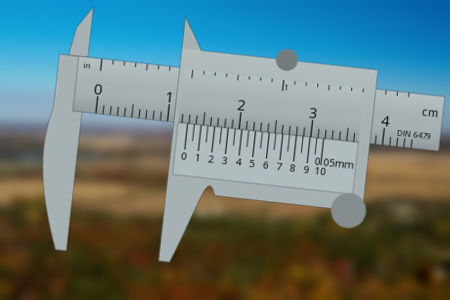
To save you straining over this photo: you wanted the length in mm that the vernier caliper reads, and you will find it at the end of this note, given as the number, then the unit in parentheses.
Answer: 12.8 (mm)
